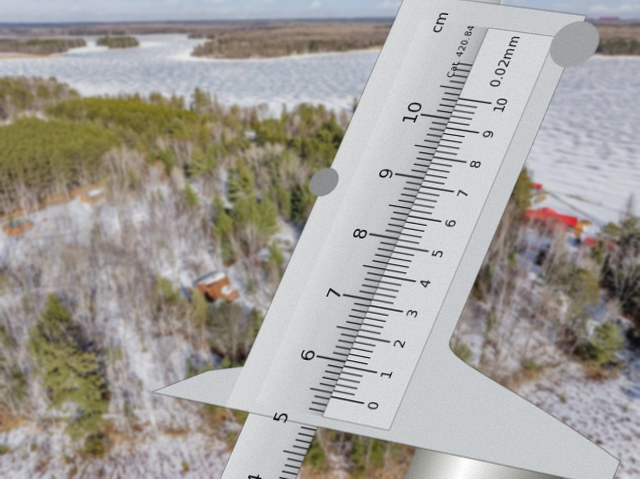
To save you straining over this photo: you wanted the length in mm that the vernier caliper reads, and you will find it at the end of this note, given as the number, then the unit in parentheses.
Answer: 54.4 (mm)
